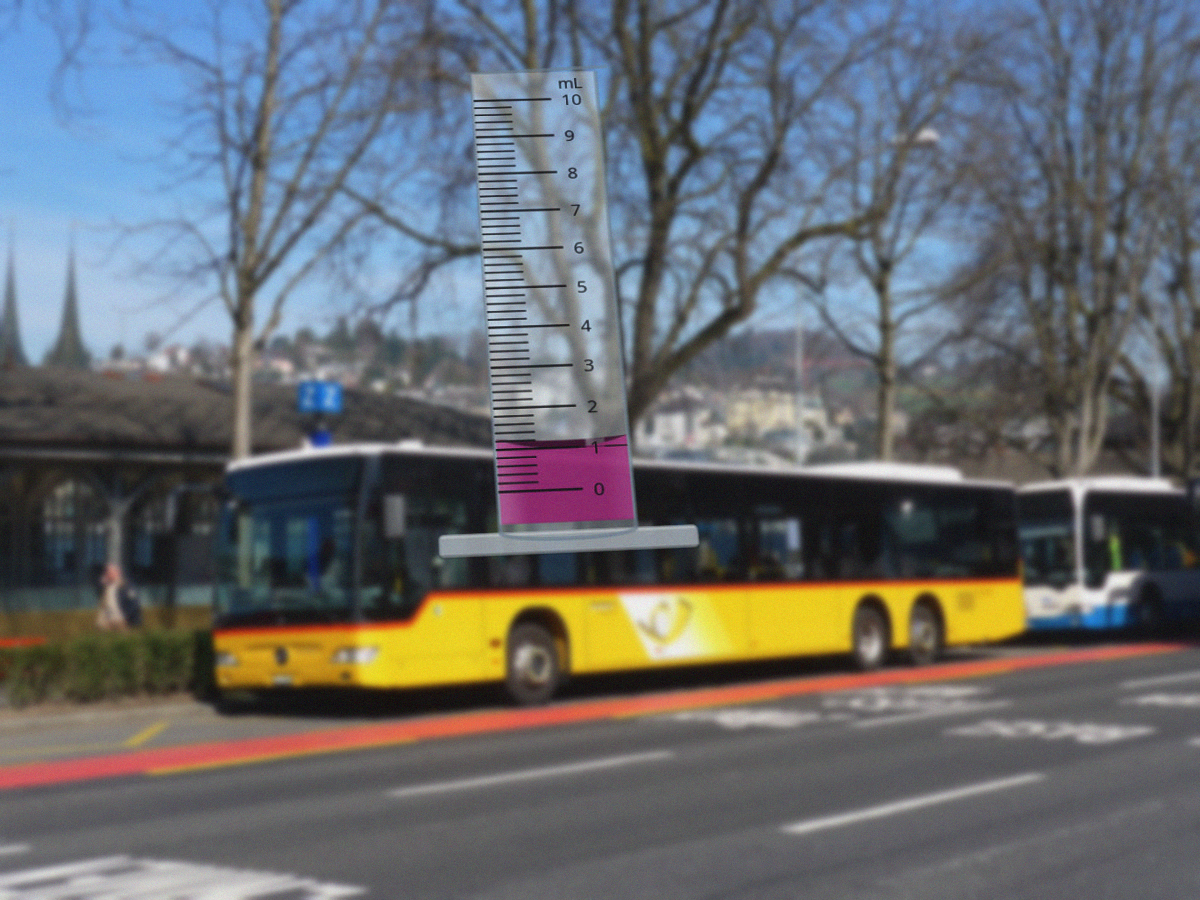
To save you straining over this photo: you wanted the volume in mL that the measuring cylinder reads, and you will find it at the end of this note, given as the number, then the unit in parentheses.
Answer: 1 (mL)
